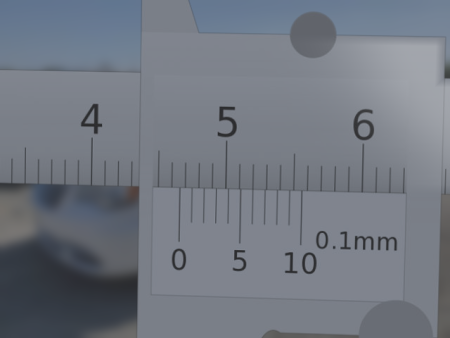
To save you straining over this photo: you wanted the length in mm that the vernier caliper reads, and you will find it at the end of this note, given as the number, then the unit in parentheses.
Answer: 46.6 (mm)
